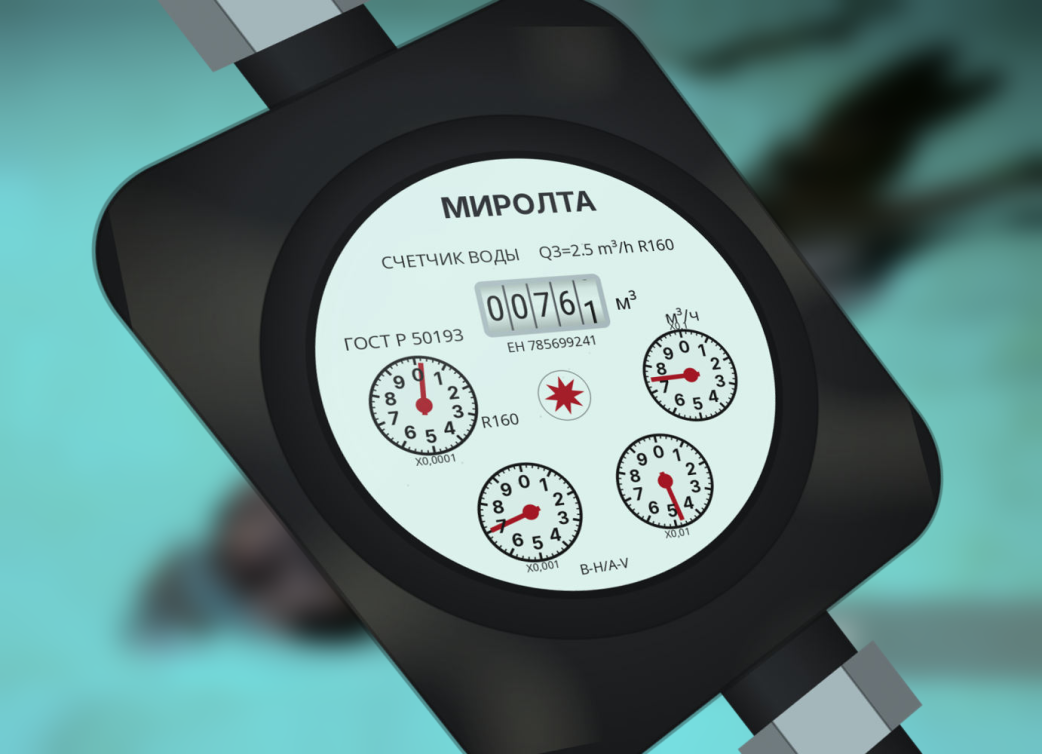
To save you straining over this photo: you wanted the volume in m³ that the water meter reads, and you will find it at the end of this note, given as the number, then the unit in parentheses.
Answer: 760.7470 (m³)
